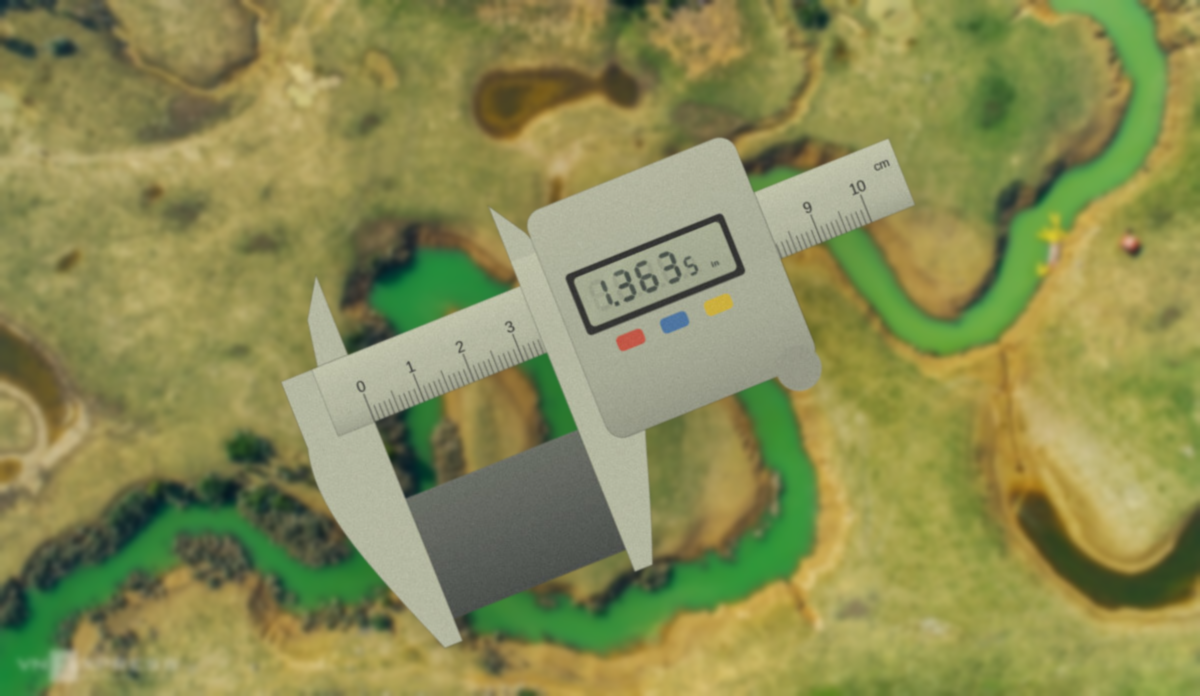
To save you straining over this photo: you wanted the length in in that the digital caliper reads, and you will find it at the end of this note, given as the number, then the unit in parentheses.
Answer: 1.3635 (in)
